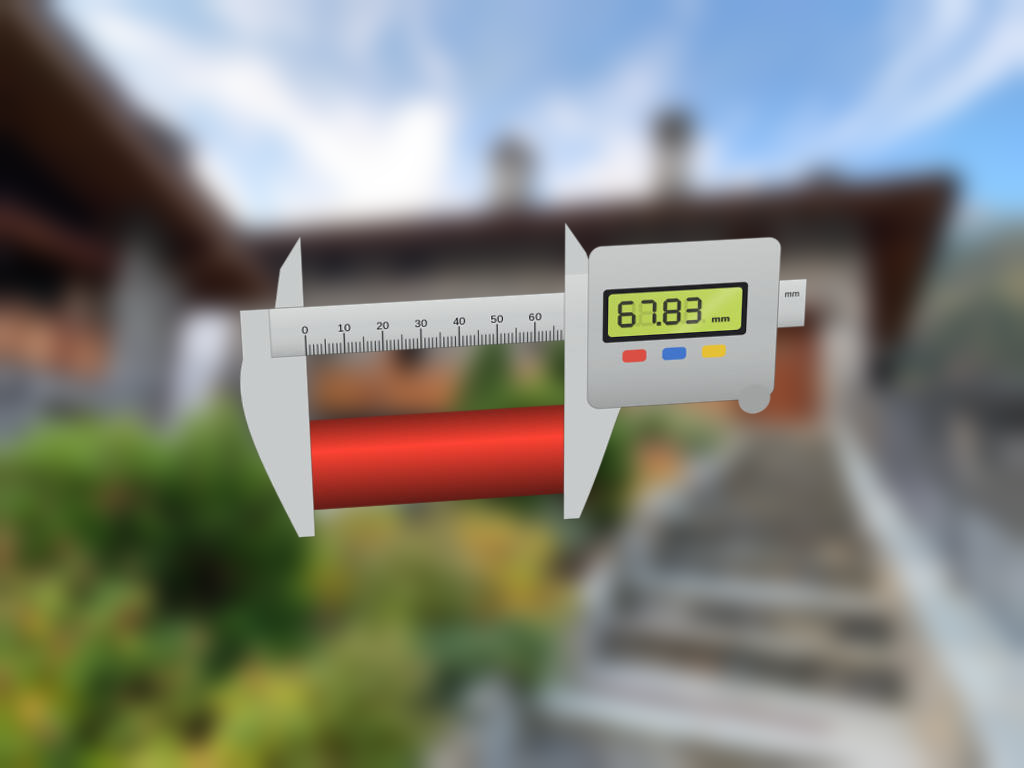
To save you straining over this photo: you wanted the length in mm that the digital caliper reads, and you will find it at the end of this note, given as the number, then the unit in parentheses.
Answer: 67.83 (mm)
